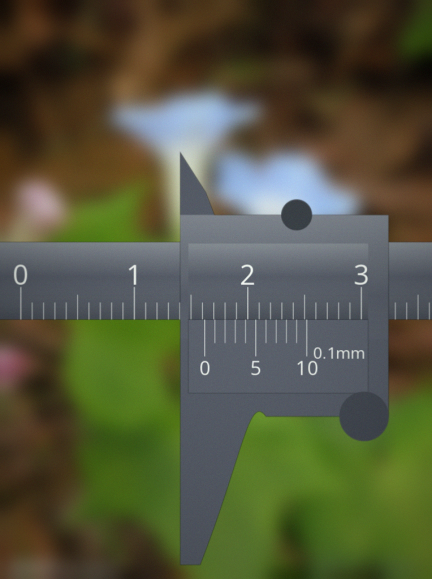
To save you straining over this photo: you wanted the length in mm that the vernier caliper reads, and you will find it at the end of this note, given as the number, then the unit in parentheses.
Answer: 16.2 (mm)
